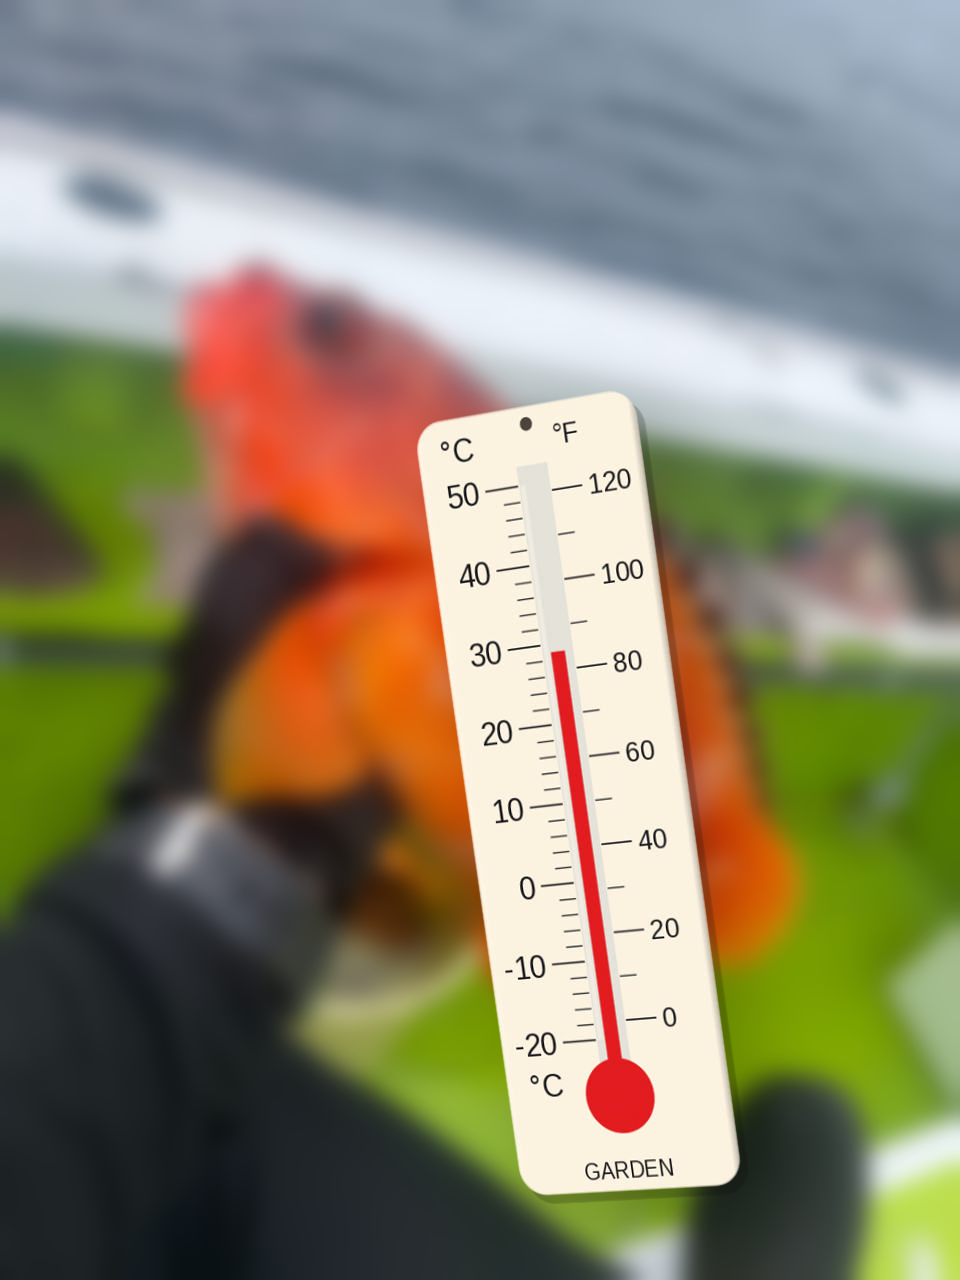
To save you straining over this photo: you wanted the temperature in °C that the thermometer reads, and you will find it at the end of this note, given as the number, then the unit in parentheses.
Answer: 29 (°C)
